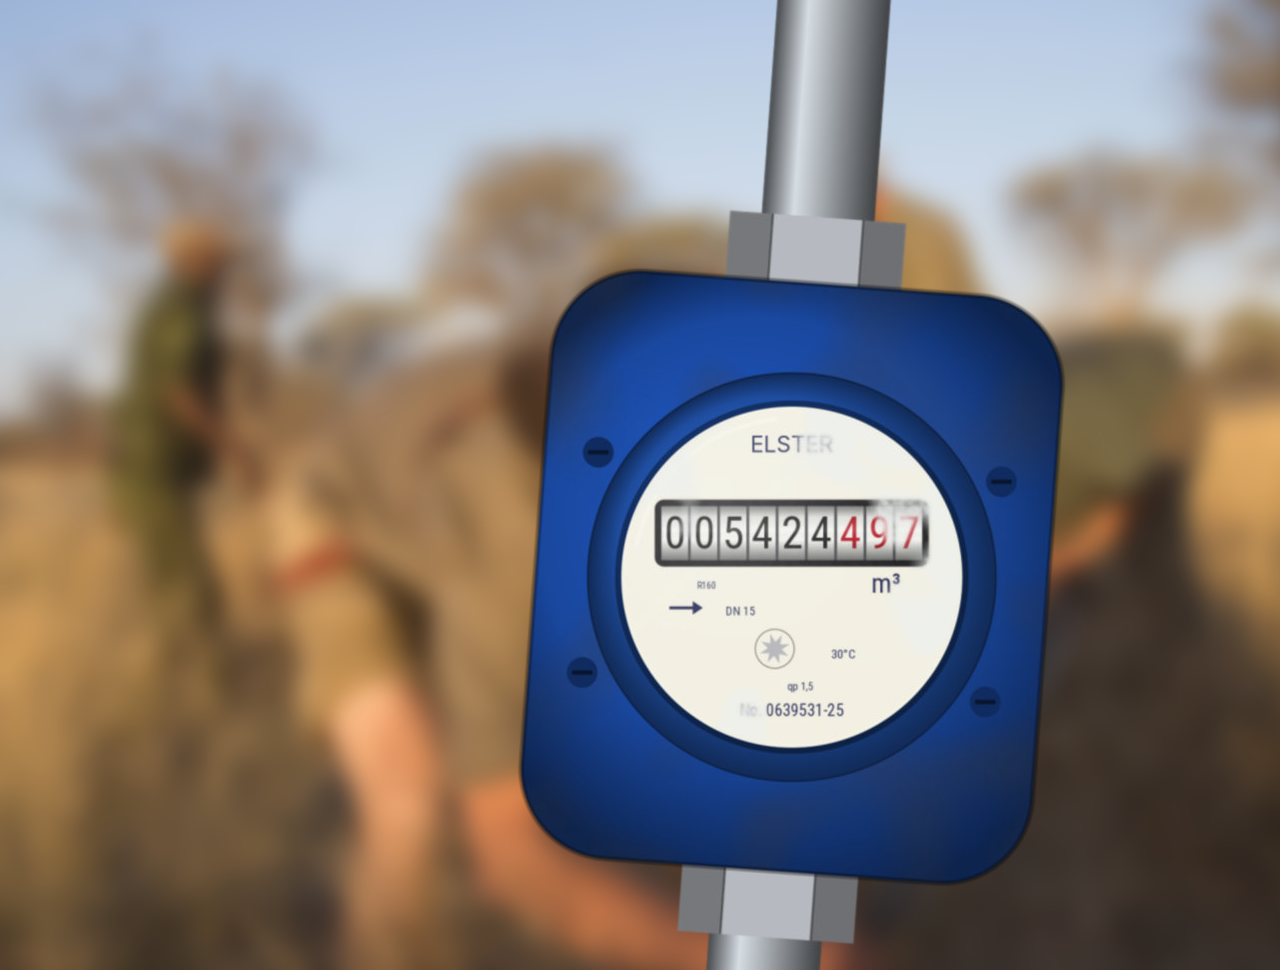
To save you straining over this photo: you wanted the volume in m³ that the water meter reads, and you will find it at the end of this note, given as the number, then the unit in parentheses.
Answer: 5424.497 (m³)
